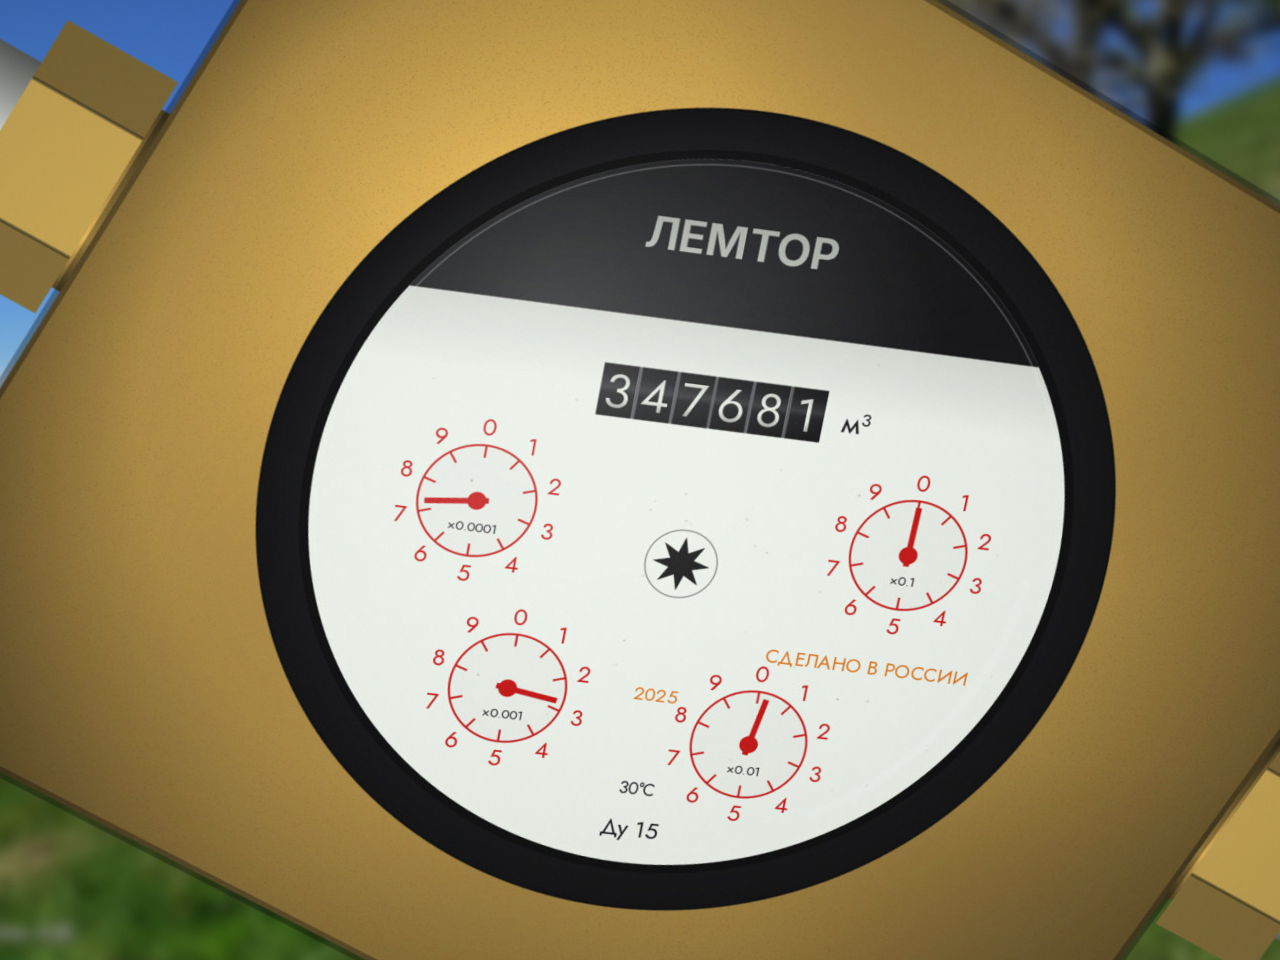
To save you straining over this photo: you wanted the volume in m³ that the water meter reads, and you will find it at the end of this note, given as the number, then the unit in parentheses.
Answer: 347681.0027 (m³)
